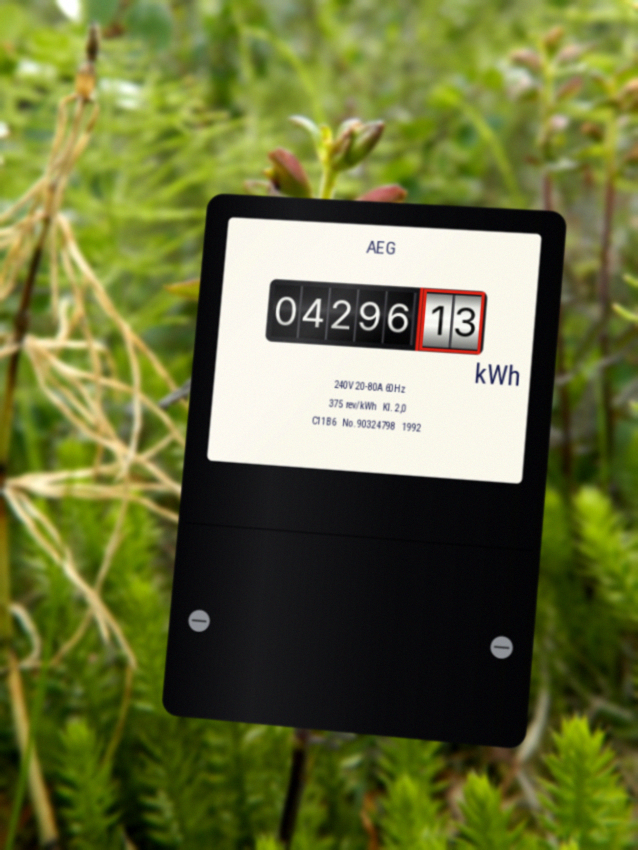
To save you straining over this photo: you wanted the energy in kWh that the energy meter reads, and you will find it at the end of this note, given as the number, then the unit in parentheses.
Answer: 4296.13 (kWh)
